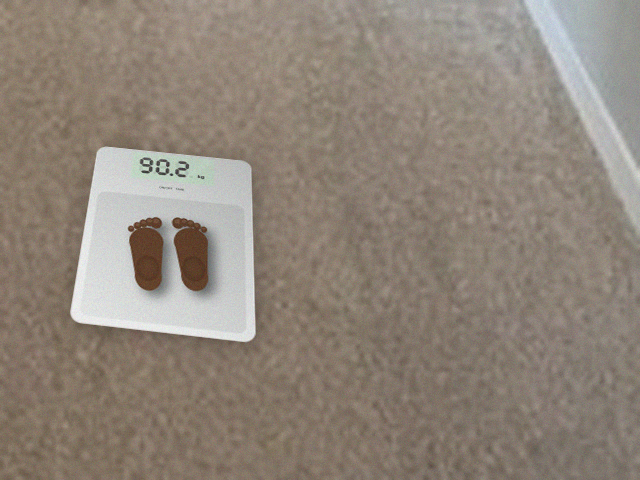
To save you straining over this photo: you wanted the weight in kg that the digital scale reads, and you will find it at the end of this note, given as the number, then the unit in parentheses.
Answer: 90.2 (kg)
